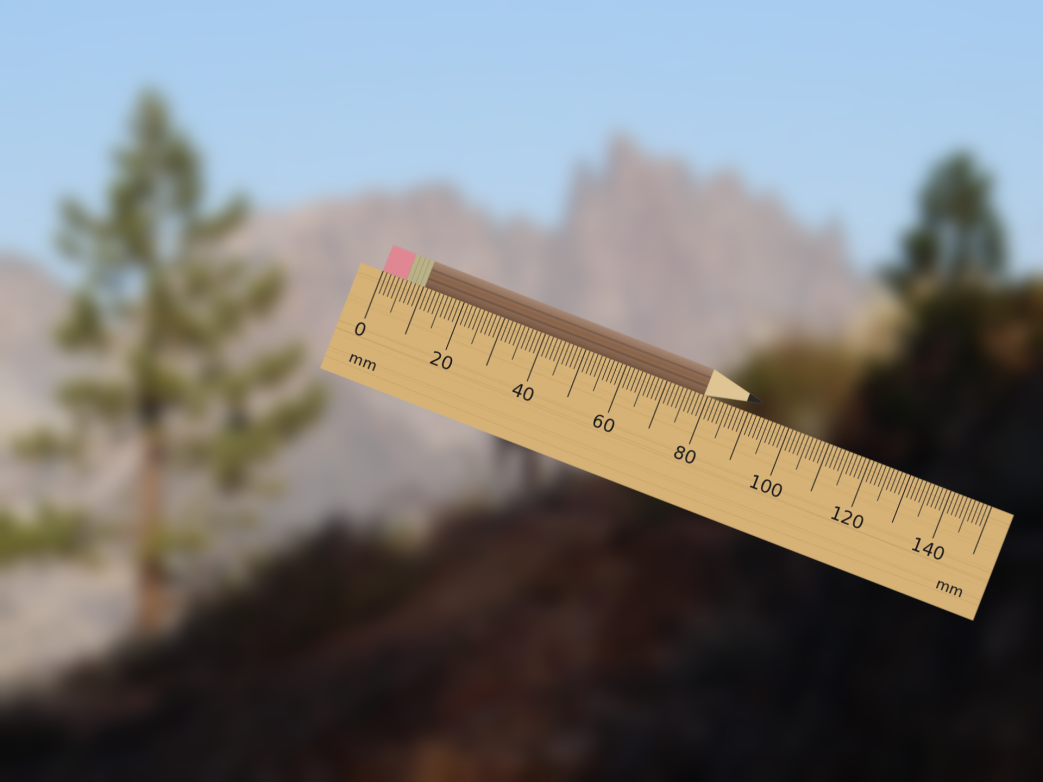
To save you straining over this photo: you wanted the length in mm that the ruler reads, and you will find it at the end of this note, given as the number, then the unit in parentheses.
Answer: 92 (mm)
